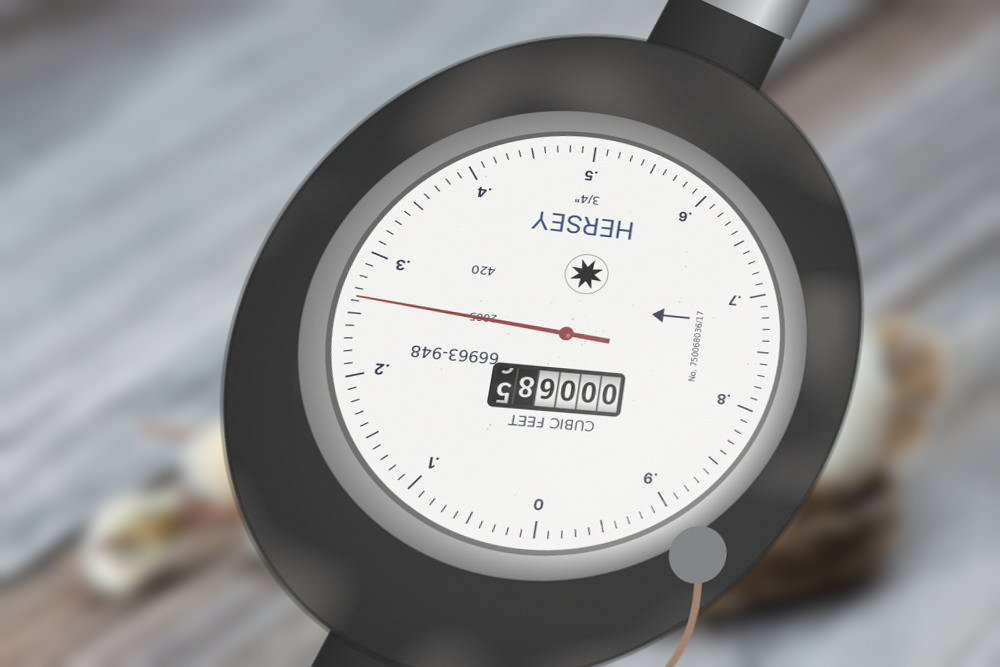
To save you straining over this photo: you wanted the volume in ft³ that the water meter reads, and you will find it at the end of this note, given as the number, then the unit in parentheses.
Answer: 685.26 (ft³)
